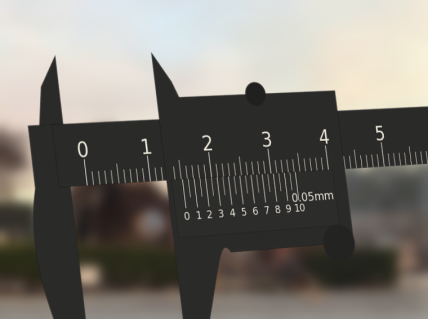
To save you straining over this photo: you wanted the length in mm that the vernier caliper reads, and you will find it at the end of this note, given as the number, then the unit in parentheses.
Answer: 15.2 (mm)
